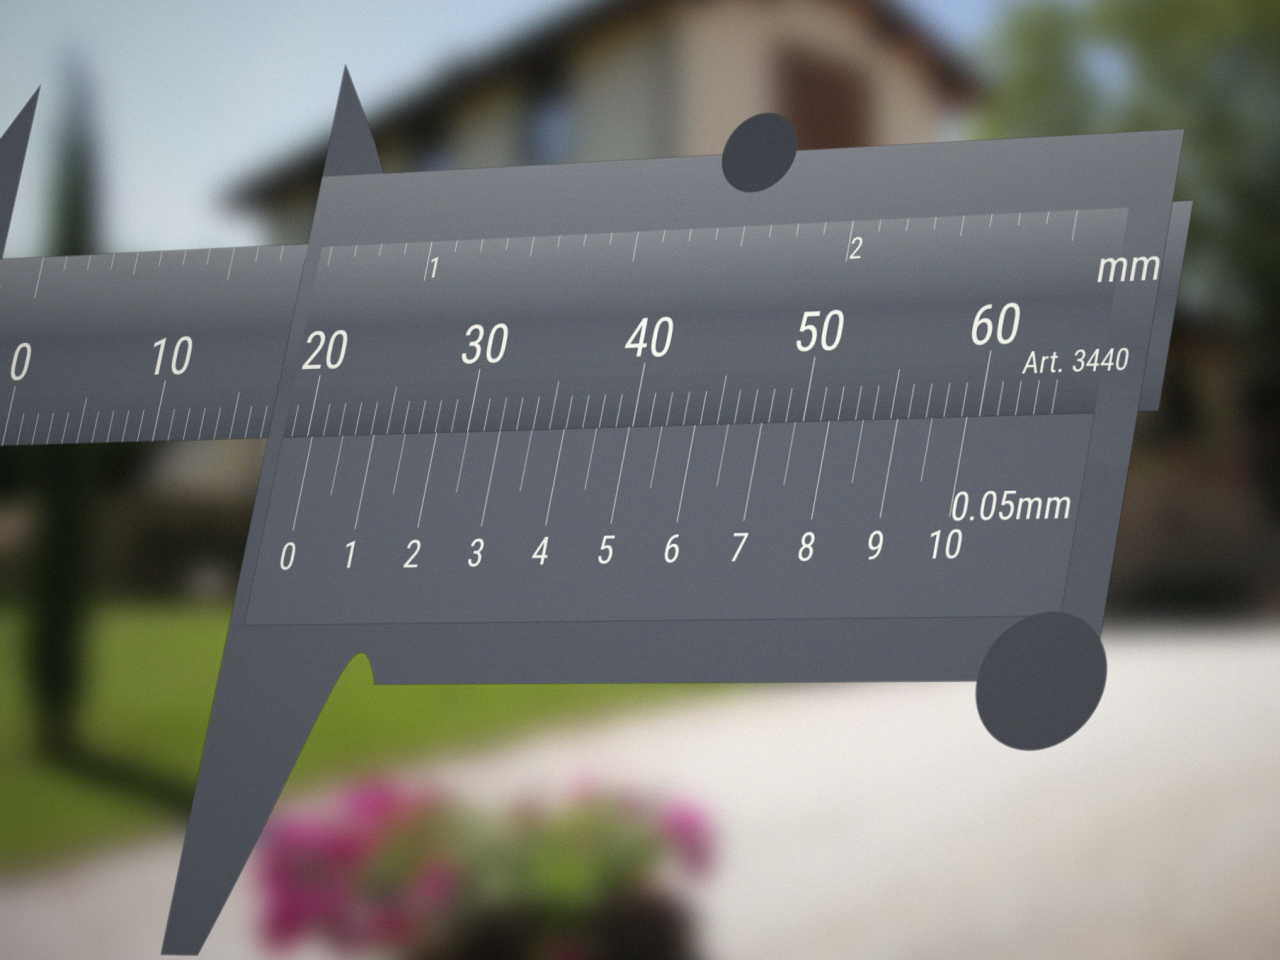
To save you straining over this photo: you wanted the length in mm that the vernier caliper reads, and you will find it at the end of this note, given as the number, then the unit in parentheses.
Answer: 20.3 (mm)
